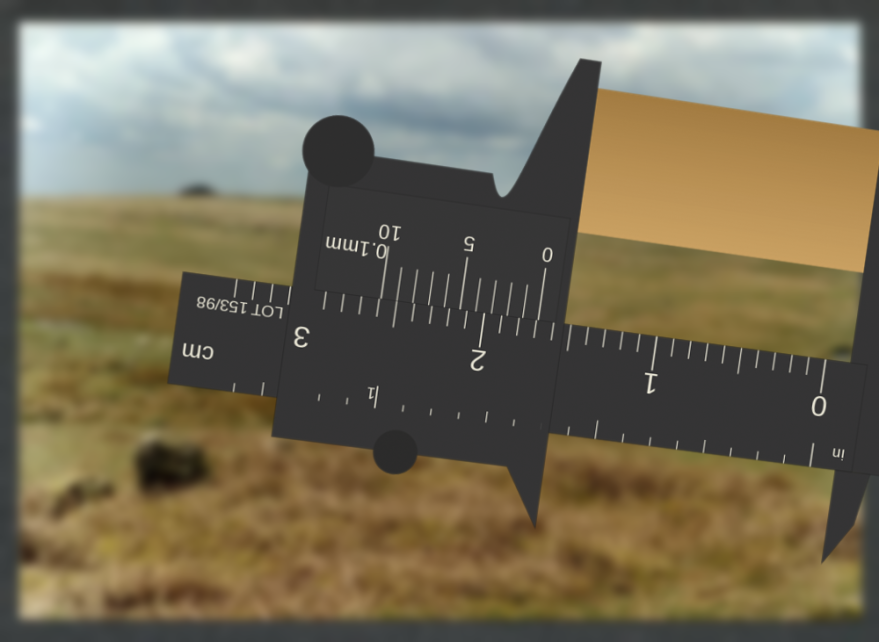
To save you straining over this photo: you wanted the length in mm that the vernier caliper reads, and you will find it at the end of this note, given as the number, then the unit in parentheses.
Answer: 16.9 (mm)
